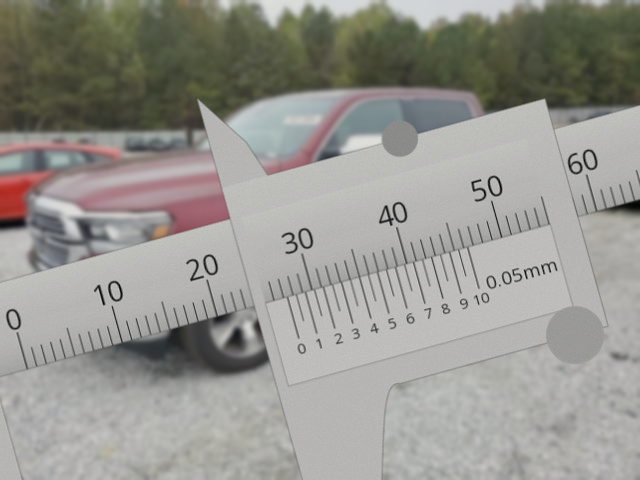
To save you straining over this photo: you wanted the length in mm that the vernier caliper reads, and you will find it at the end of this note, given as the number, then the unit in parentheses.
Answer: 27.4 (mm)
